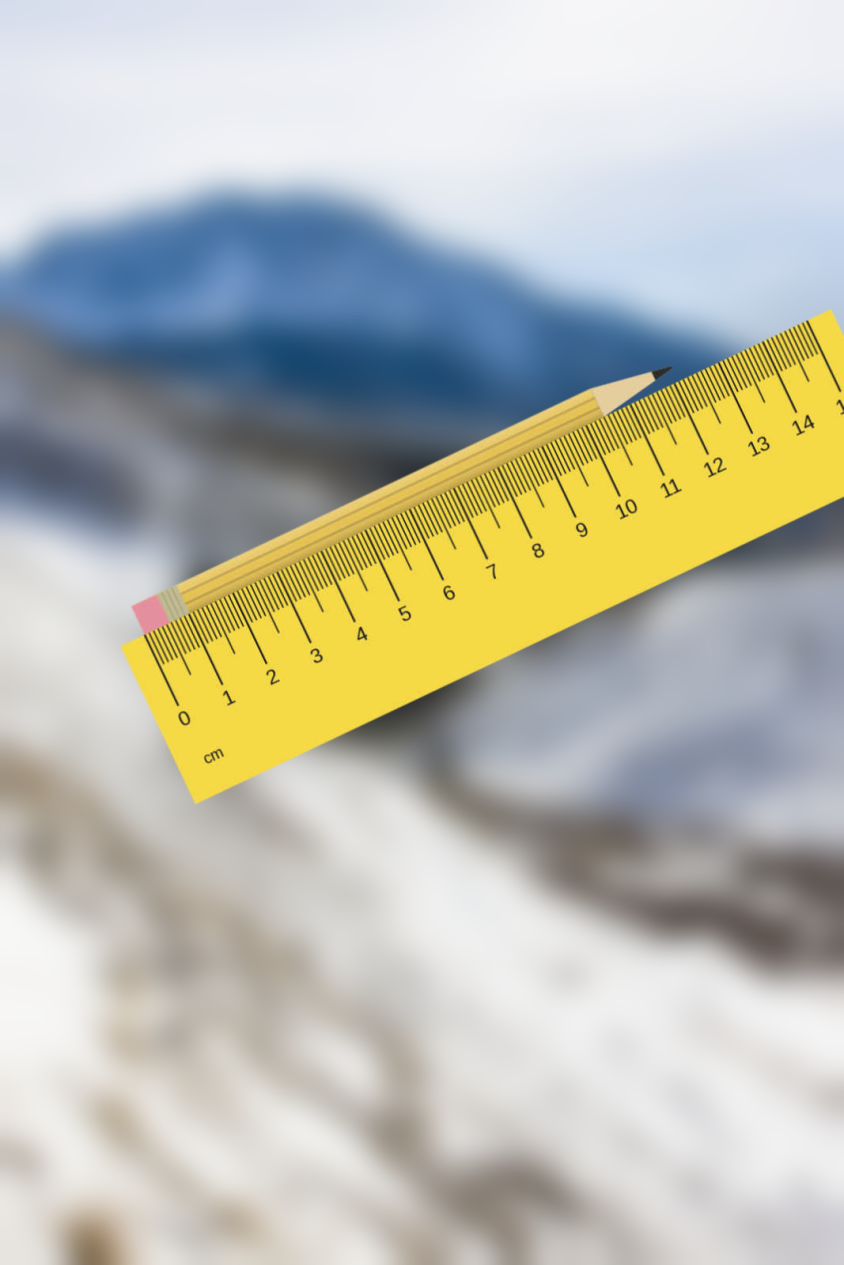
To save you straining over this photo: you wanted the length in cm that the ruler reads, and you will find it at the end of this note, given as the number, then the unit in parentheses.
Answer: 12.1 (cm)
